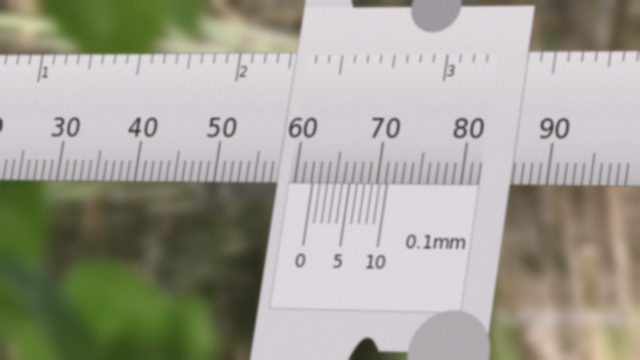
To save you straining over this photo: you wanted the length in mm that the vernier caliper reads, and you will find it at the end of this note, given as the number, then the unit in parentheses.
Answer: 62.2 (mm)
